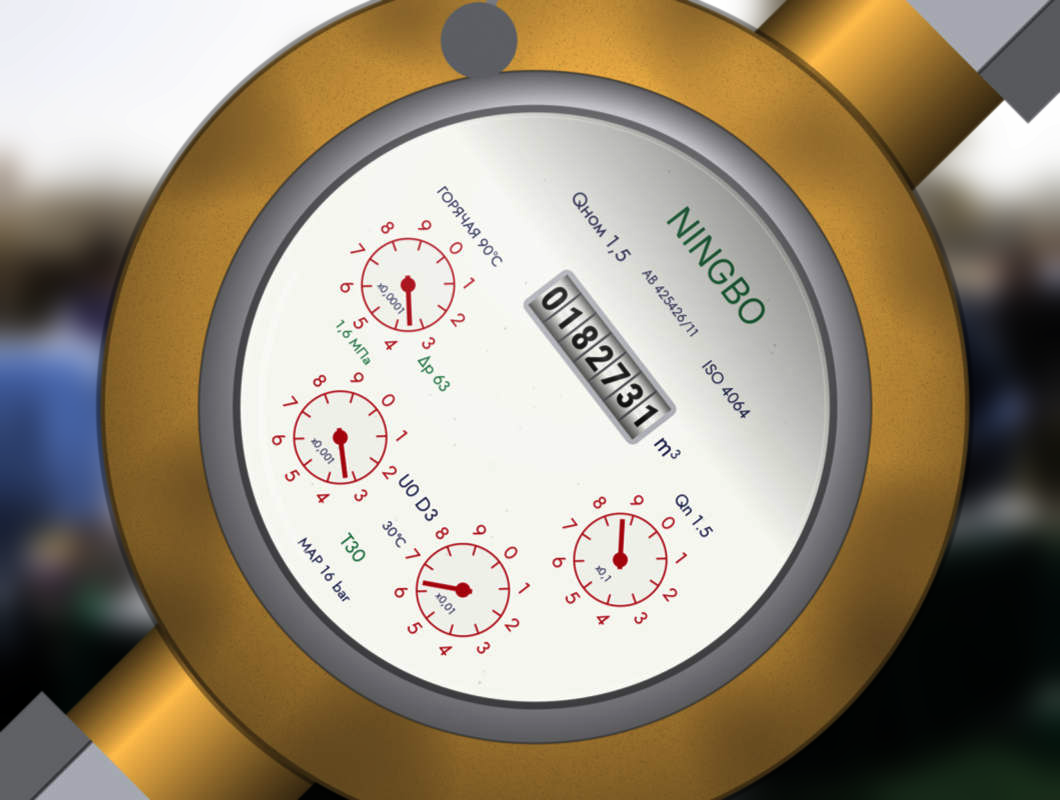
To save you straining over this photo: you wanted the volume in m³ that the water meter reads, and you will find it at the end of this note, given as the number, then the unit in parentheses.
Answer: 182731.8633 (m³)
